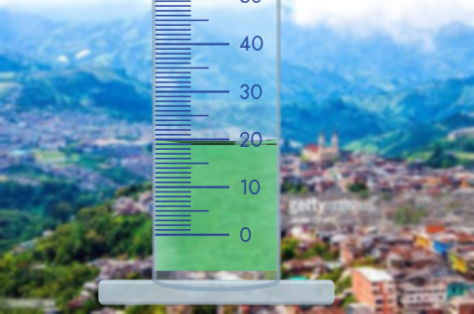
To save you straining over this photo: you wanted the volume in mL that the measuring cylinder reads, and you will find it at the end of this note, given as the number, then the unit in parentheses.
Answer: 19 (mL)
